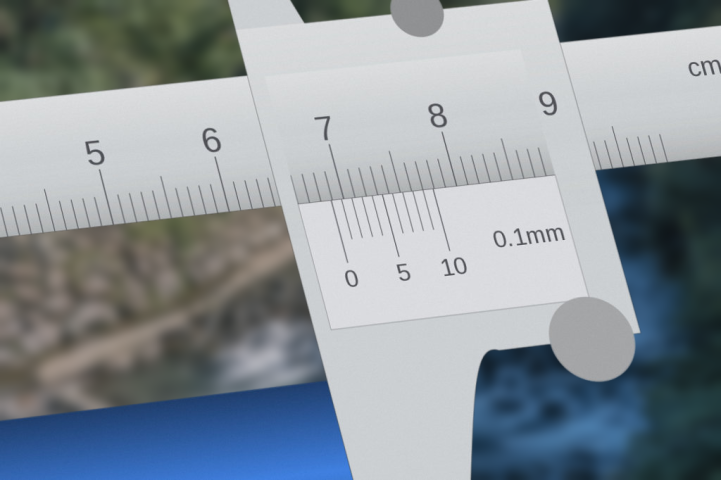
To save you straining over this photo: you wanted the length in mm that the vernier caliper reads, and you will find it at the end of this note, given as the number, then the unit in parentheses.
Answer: 68.9 (mm)
